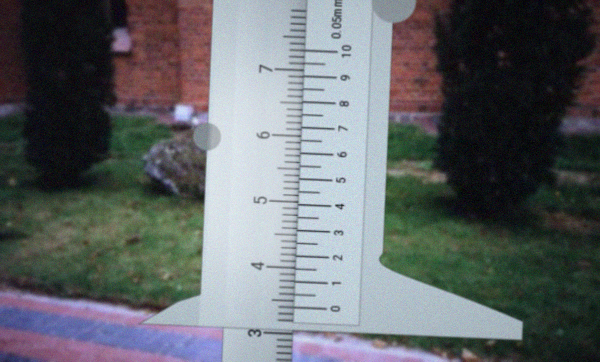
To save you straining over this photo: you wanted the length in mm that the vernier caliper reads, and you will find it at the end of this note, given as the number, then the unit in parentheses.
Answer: 34.0 (mm)
